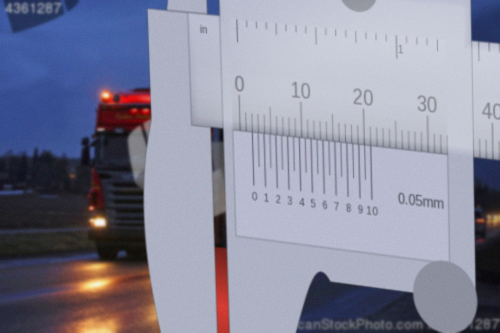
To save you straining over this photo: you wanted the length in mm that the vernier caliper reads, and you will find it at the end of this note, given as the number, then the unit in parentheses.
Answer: 2.0 (mm)
